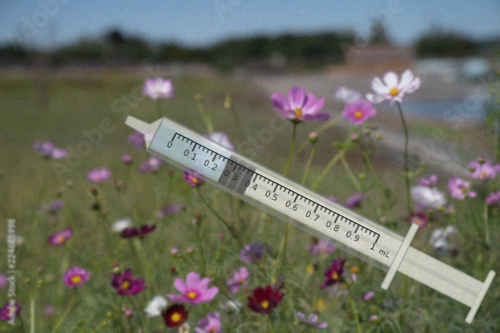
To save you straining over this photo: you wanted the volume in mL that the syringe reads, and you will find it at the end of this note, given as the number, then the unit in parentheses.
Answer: 0.26 (mL)
